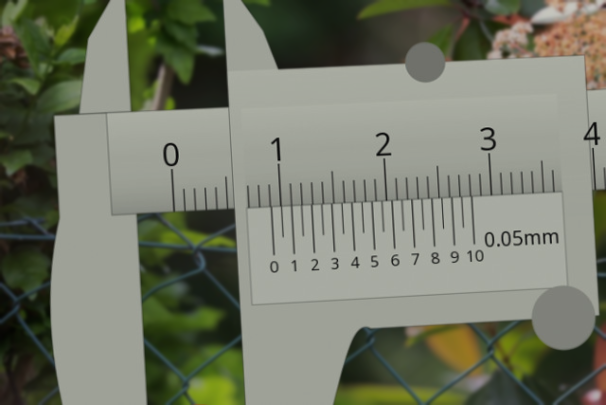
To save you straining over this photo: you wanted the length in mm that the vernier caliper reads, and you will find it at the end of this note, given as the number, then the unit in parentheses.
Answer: 9.1 (mm)
